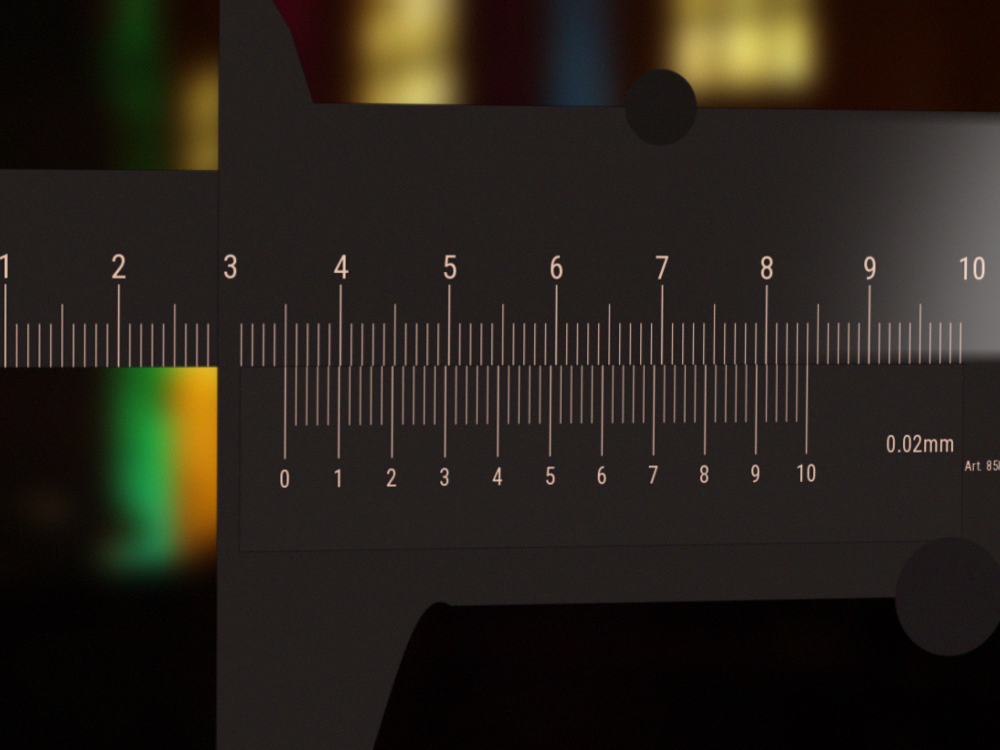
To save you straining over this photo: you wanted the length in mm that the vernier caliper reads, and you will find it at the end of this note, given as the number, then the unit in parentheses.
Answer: 35.0 (mm)
